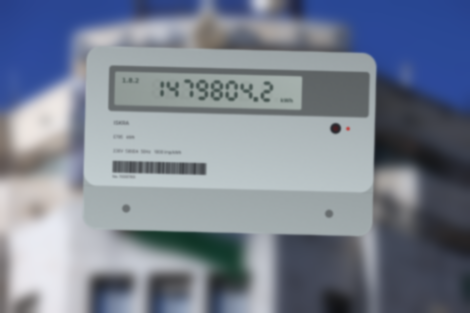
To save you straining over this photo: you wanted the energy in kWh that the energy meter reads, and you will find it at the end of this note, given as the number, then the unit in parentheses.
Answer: 1479804.2 (kWh)
